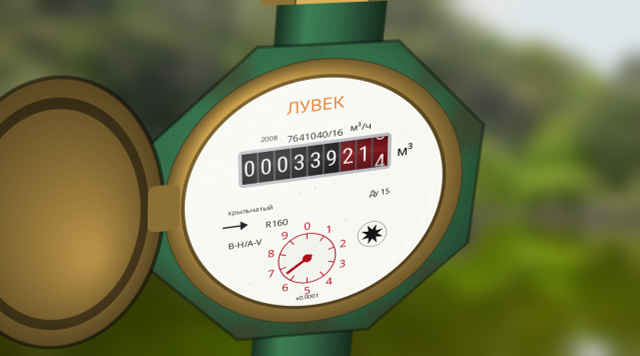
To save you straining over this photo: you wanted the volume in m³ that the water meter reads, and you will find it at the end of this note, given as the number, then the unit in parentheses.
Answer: 339.2136 (m³)
